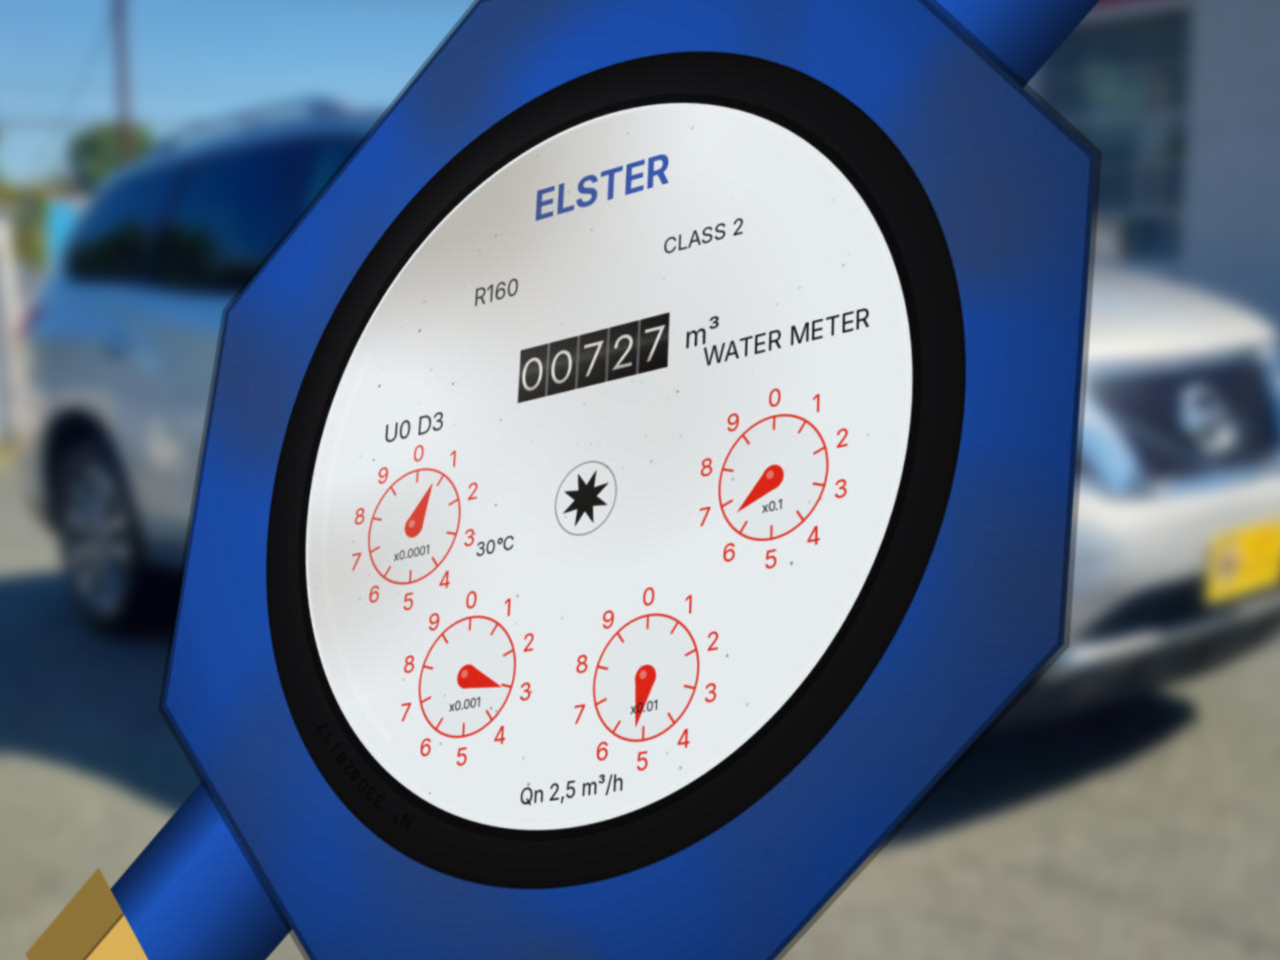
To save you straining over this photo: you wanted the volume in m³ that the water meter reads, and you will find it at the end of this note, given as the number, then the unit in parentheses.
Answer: 727.6530 (m³)
